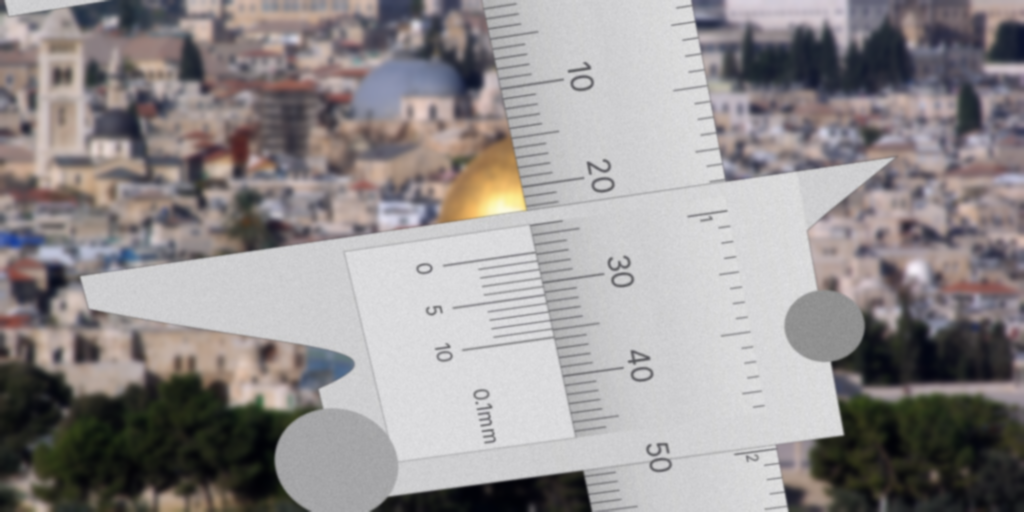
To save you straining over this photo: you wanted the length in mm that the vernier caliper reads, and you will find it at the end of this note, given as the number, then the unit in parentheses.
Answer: 26.8 (mm)
